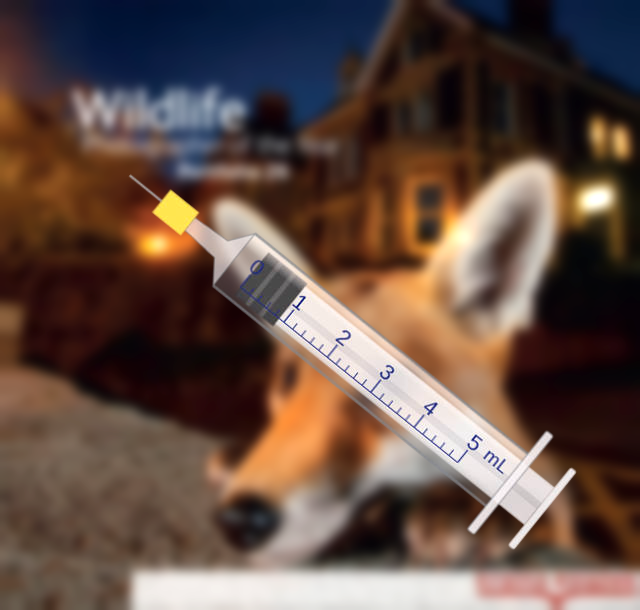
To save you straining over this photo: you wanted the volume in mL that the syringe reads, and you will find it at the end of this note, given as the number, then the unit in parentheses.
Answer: 0 (mL)
